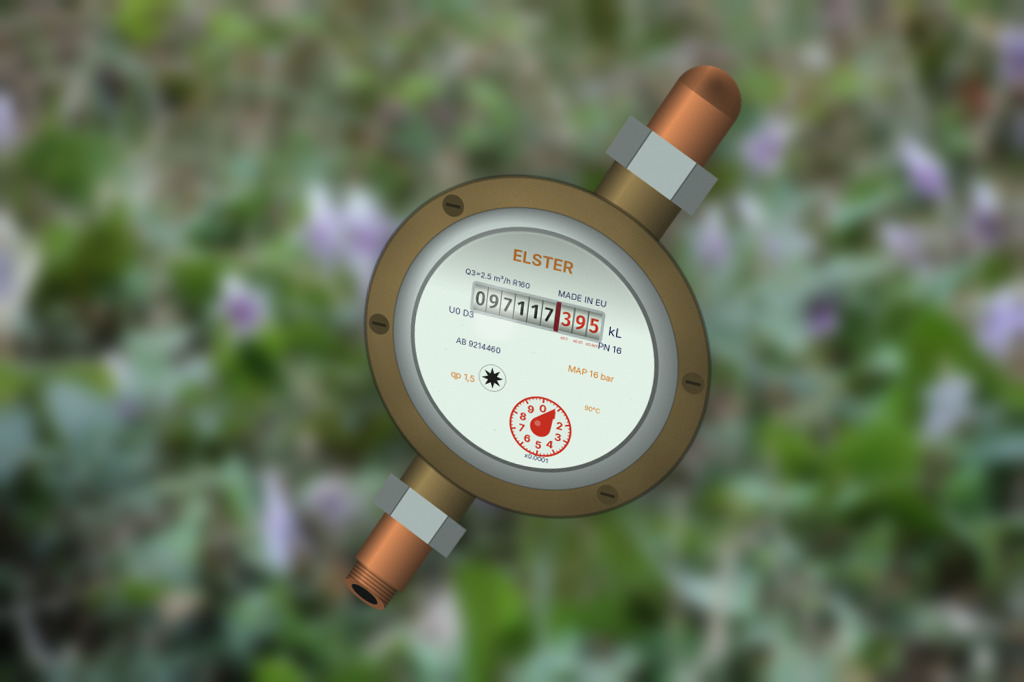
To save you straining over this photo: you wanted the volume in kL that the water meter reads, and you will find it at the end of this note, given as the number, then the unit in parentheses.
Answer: 97117.3950 (kL)
